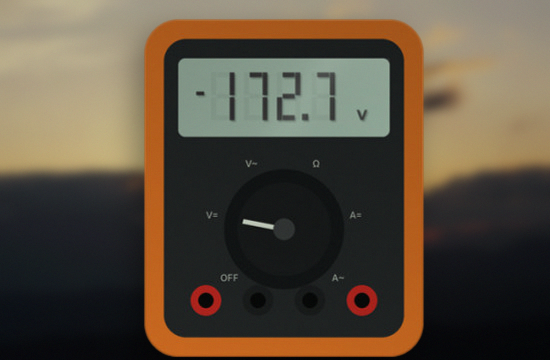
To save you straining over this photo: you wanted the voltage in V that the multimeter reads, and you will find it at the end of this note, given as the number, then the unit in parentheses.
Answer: -172.7 (V)
